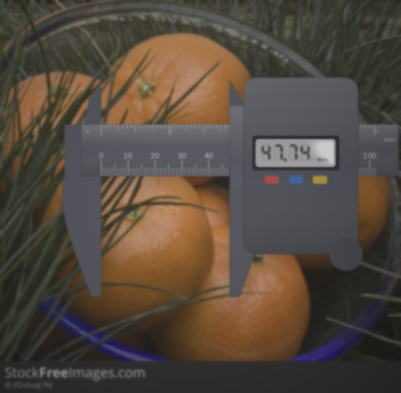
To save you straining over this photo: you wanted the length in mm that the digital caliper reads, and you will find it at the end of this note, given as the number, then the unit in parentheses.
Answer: 47.74 (mm)
